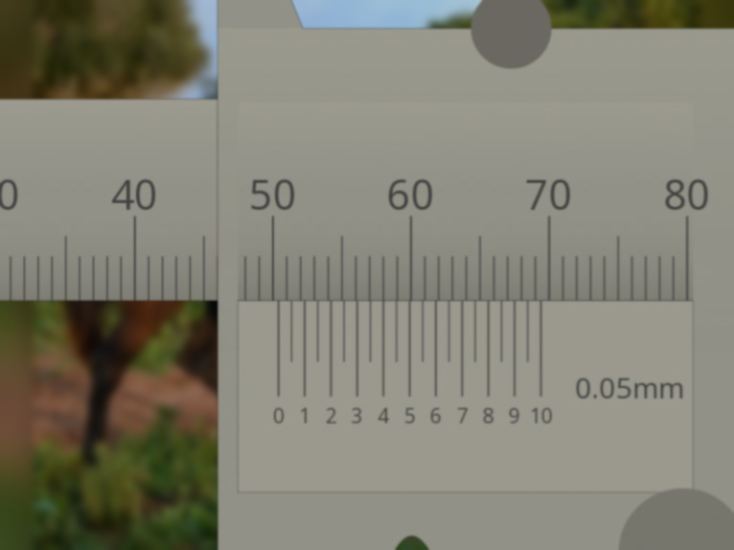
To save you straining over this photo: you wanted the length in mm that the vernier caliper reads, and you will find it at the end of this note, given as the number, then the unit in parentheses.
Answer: 50.4 (mm)
